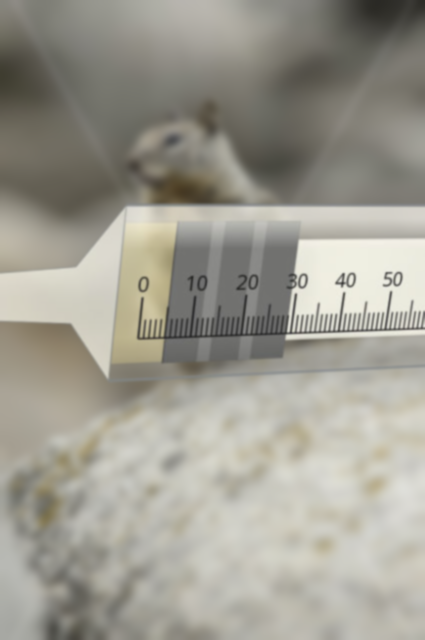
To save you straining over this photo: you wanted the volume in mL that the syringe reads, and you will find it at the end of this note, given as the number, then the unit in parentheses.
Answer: 5 (mL)
